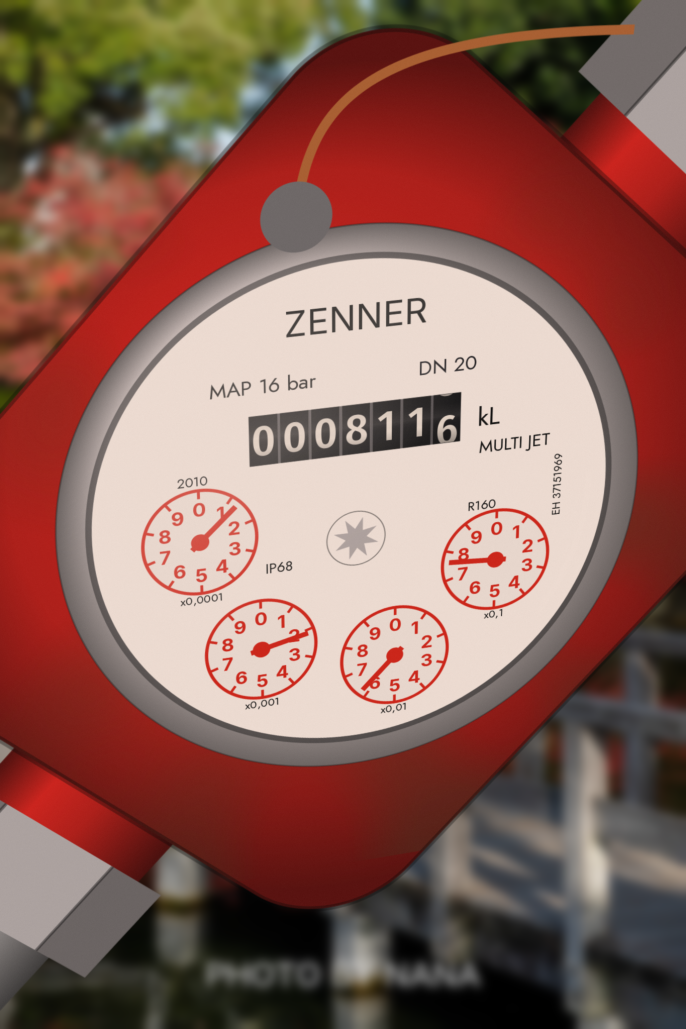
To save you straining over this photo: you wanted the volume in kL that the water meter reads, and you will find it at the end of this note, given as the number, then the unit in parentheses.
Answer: 8115.7621 (kL)
